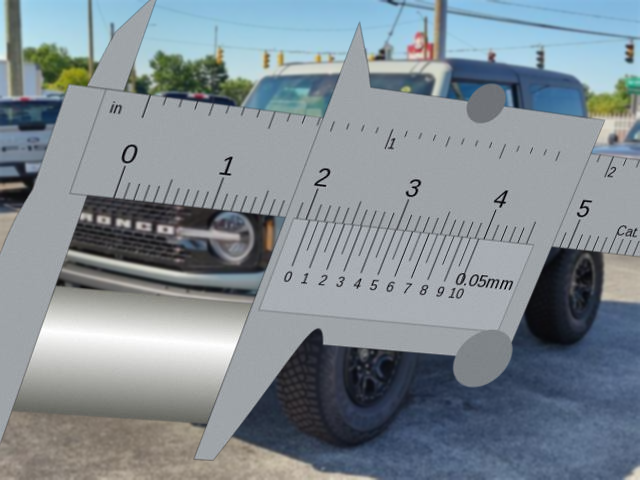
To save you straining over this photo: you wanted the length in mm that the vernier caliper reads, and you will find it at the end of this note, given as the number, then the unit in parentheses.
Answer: 20.4 (mm)
